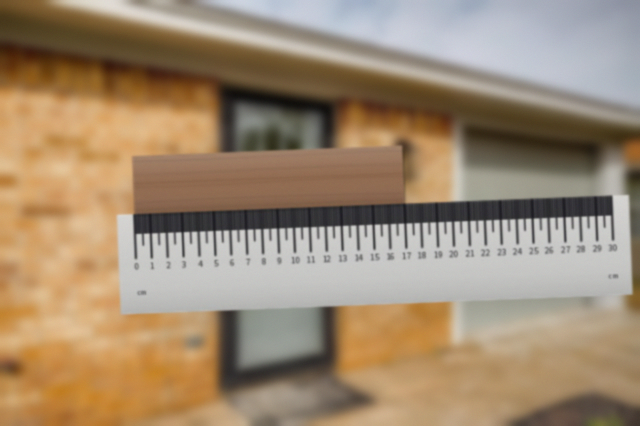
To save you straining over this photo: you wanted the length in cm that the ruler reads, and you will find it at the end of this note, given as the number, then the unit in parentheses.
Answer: 17 (cm)
